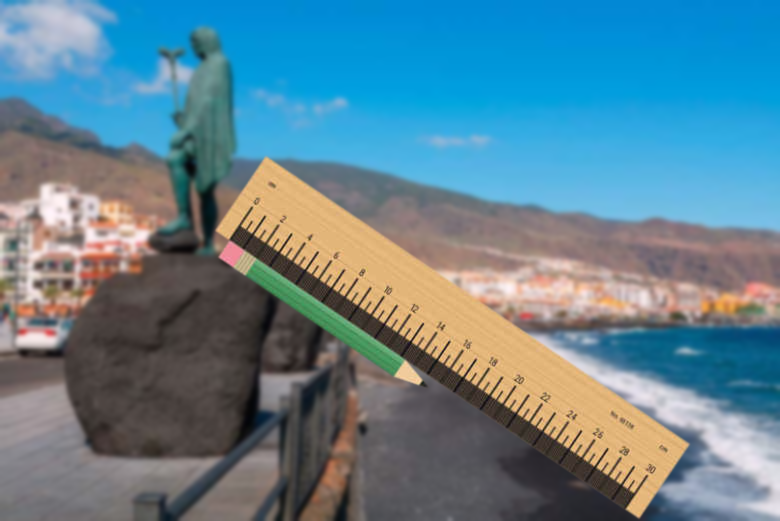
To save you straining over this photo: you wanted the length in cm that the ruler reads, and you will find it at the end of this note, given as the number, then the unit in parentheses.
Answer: 15.5 (cm)
